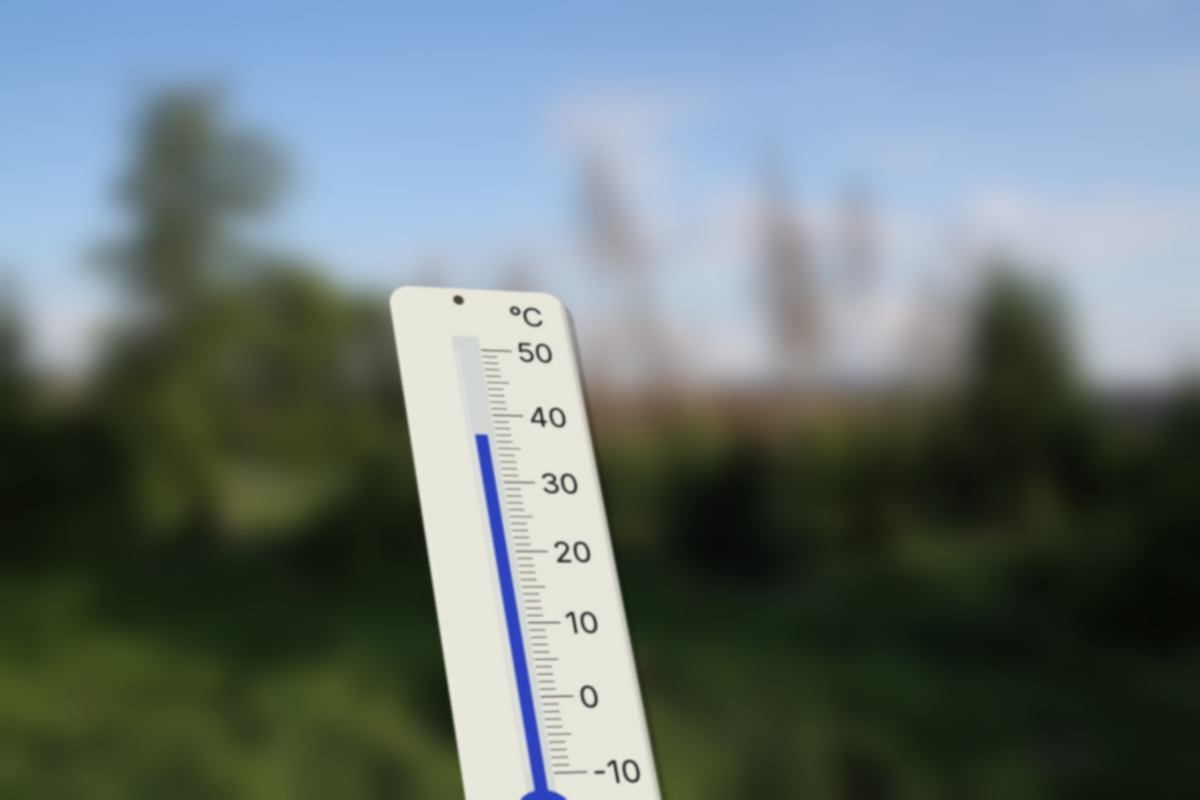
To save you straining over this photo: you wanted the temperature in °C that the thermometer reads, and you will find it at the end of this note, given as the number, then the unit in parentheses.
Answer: 37 (°C)
